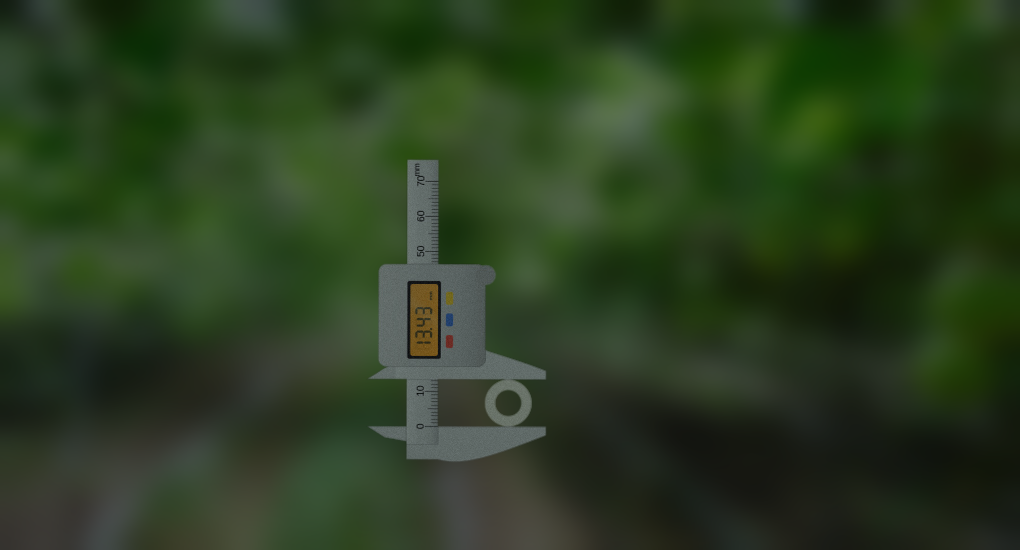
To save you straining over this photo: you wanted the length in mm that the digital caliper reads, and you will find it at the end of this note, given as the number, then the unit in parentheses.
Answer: 13.43 (mm)
